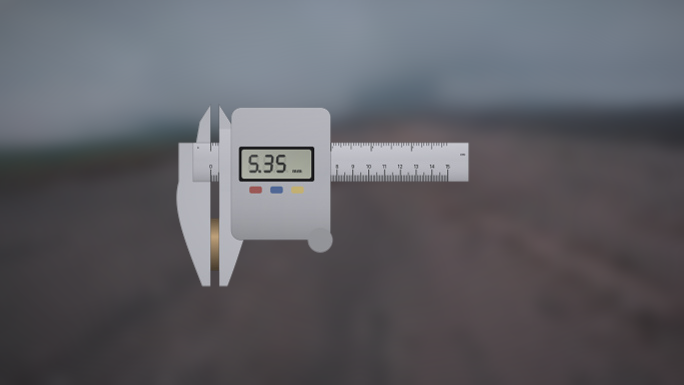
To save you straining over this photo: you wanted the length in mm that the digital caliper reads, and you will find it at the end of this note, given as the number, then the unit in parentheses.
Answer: 5.35 (mm)
